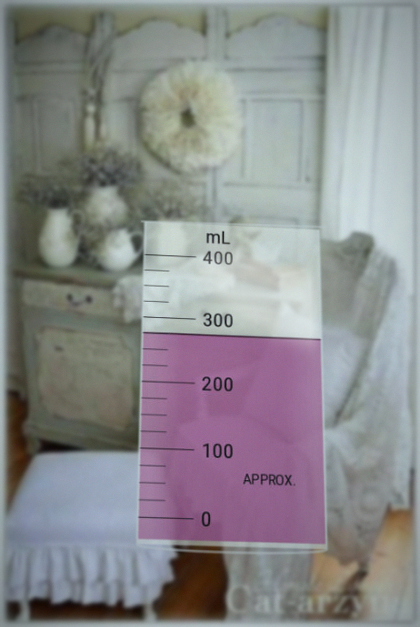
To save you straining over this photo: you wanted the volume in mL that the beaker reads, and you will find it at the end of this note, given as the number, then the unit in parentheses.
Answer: 275 (mL)
